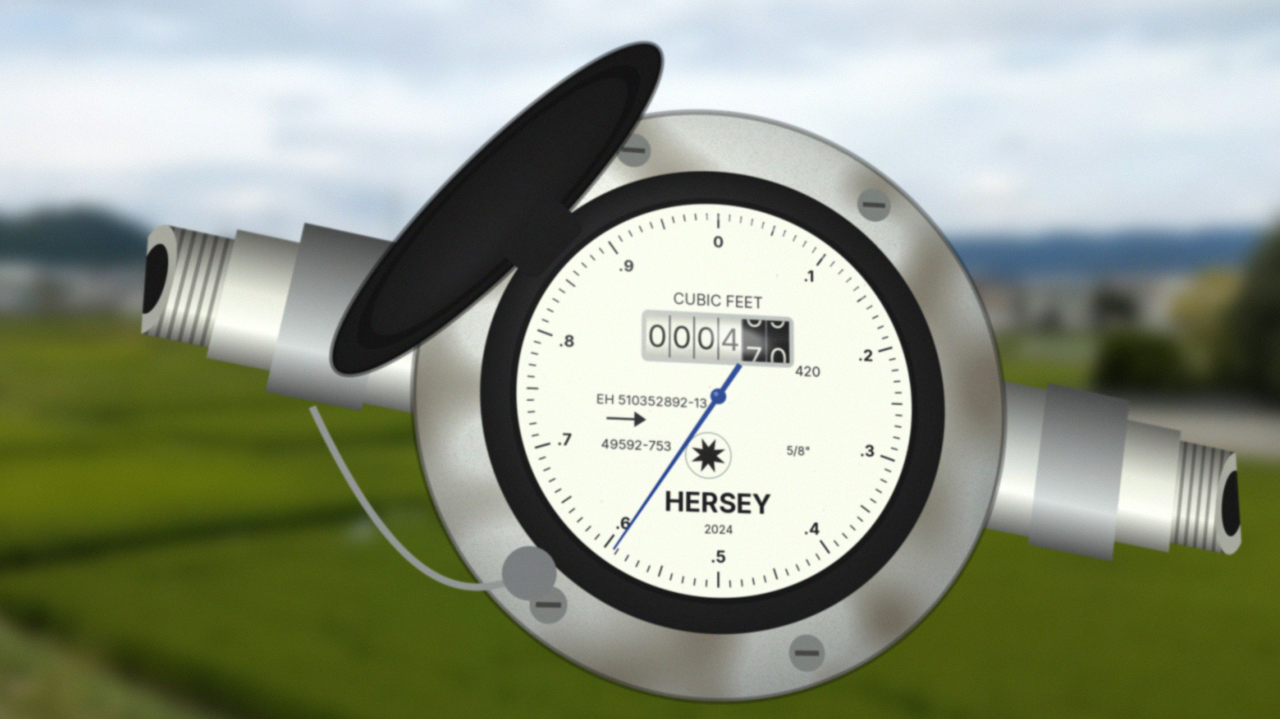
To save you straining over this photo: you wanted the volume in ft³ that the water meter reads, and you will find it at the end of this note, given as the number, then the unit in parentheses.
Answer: 469.59 (ft³)
